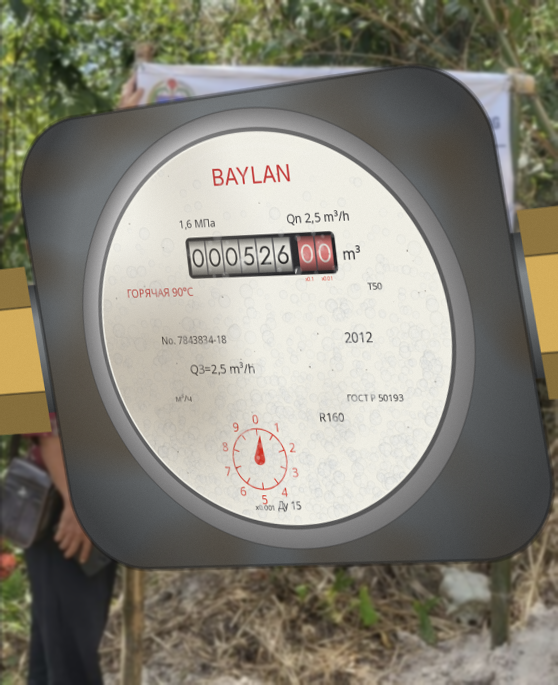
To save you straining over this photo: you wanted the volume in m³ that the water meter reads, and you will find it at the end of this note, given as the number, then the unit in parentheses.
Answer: 526.000 (m³)
